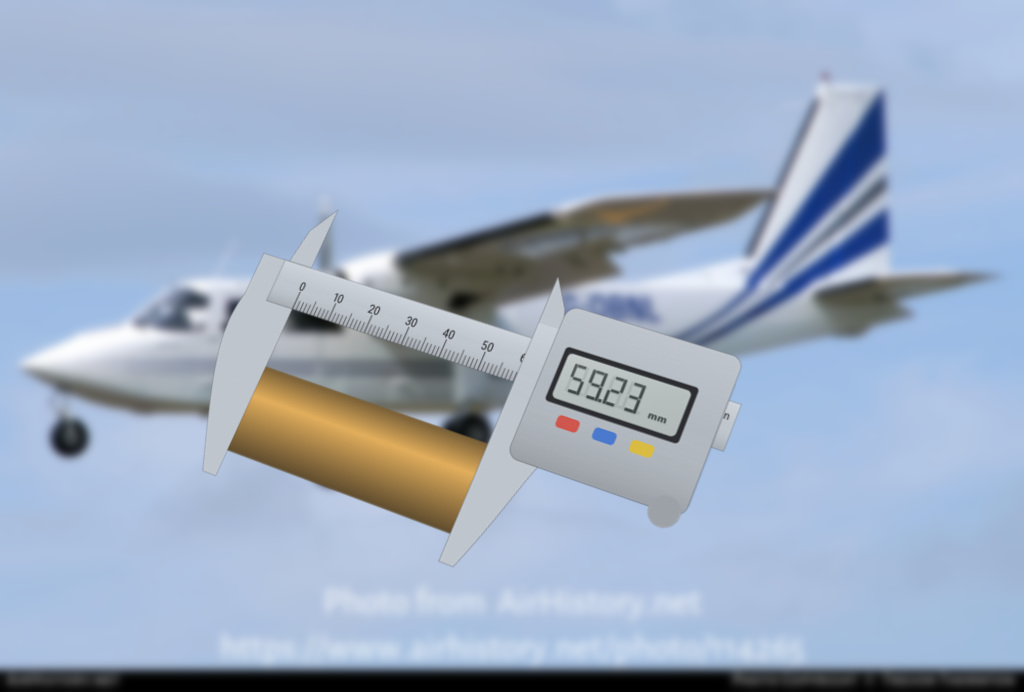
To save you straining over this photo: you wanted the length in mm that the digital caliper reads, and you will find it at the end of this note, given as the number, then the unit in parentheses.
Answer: 59.23 (mm)
